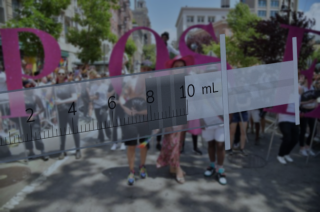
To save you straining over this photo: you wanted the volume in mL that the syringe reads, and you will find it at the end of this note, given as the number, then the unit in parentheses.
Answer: 7.8 (mL)
